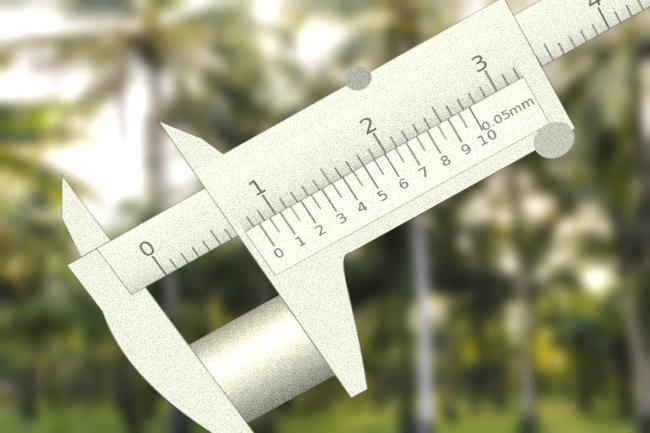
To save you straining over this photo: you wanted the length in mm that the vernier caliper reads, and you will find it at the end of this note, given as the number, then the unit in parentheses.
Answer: 8.5 (mm)
